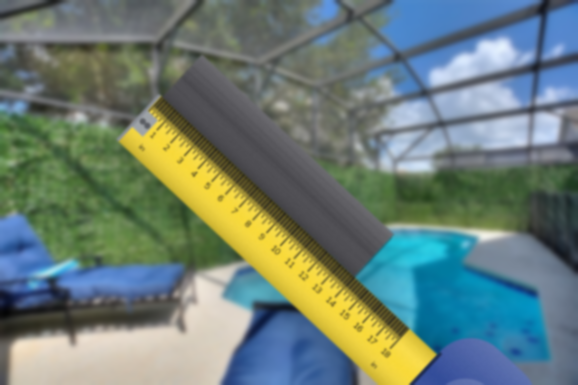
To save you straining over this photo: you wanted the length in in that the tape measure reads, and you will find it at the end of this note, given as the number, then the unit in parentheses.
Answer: 14 (in)
